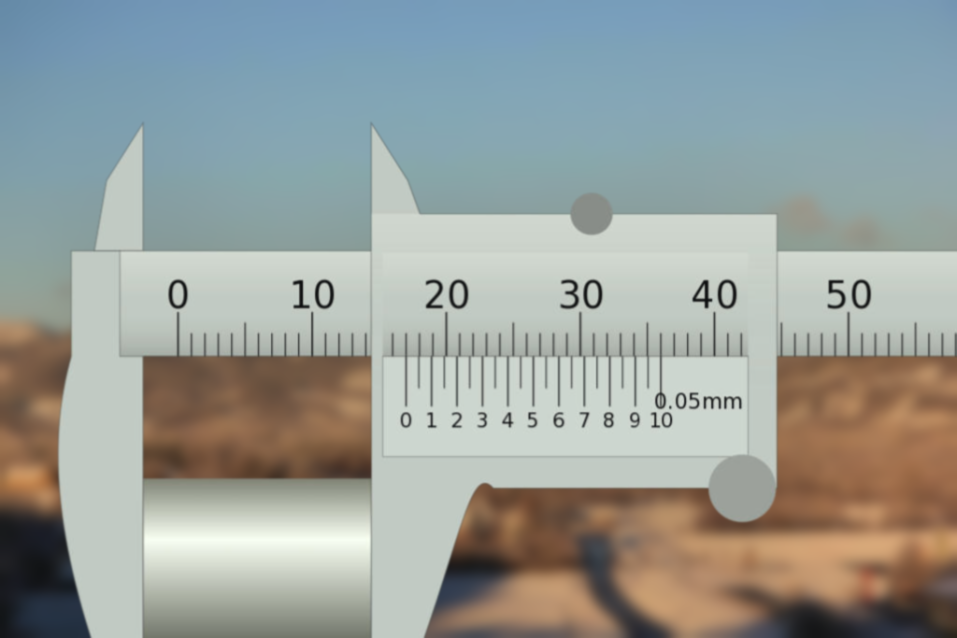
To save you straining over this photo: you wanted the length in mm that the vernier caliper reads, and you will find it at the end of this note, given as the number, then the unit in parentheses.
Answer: 17.0 (mm)
